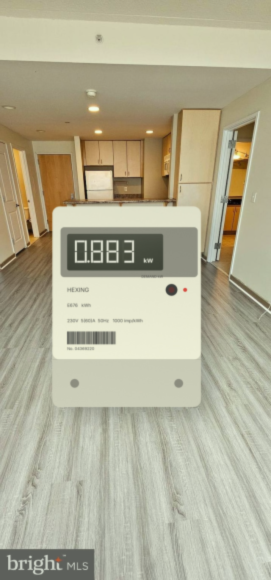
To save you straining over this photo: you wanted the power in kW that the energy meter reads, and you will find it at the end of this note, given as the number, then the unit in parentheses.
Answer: 0.883 (kW)
